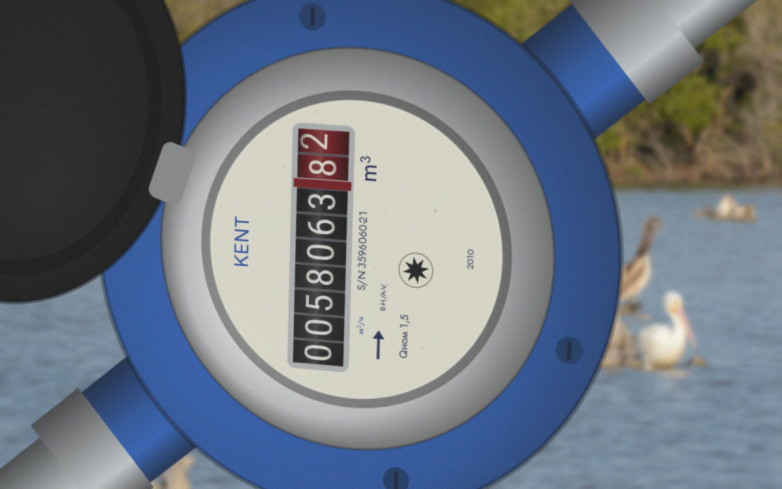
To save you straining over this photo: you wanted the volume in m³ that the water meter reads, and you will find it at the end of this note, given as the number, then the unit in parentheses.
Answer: 58063.82 (m³)
